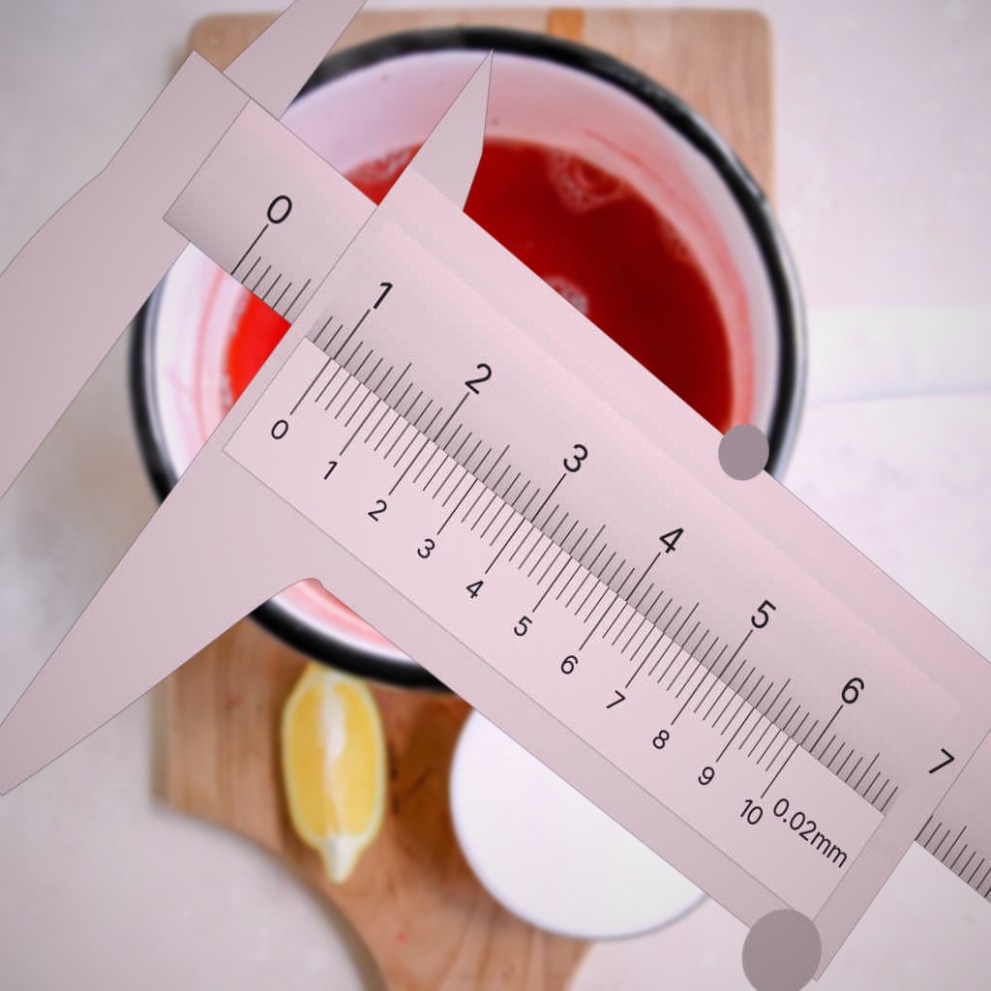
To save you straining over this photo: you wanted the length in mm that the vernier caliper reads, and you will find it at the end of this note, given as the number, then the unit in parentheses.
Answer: 9.8 (mm)
